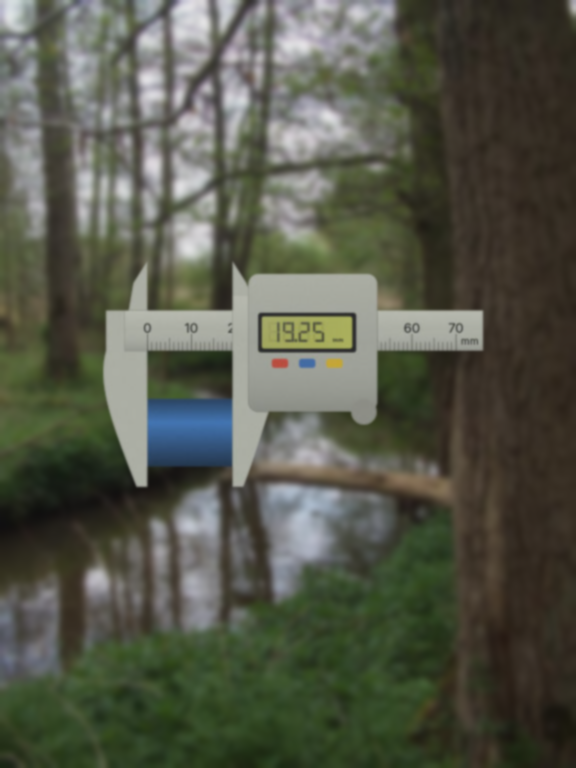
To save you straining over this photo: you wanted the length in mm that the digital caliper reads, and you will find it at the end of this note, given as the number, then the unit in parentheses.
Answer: 19.25 (mm)
